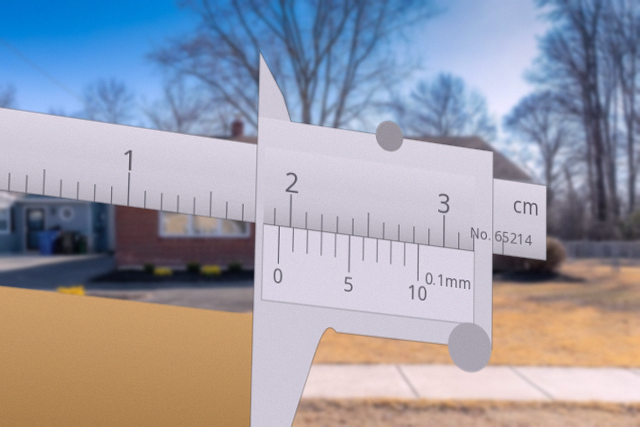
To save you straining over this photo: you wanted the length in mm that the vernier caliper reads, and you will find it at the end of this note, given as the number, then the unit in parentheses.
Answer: 19.3 (mm)
